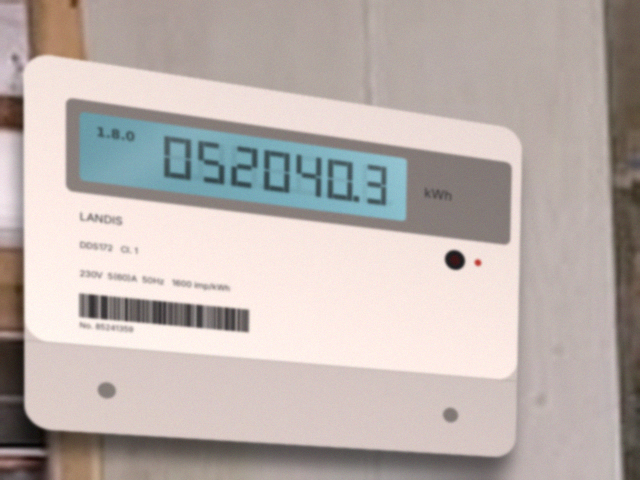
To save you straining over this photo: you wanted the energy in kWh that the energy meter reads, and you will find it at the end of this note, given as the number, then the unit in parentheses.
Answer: 52040.3 (kWh)
